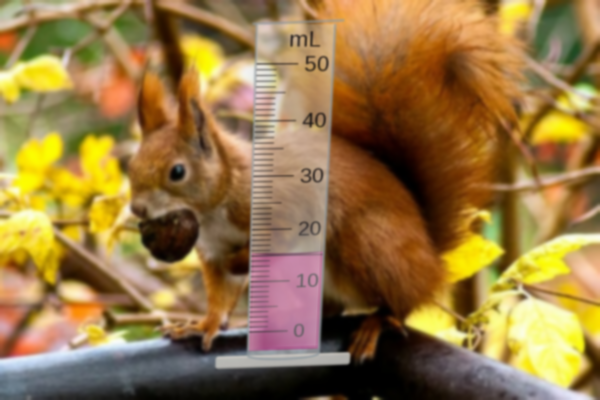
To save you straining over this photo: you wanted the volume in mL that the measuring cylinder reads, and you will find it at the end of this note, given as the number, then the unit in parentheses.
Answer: 15 (mL)
